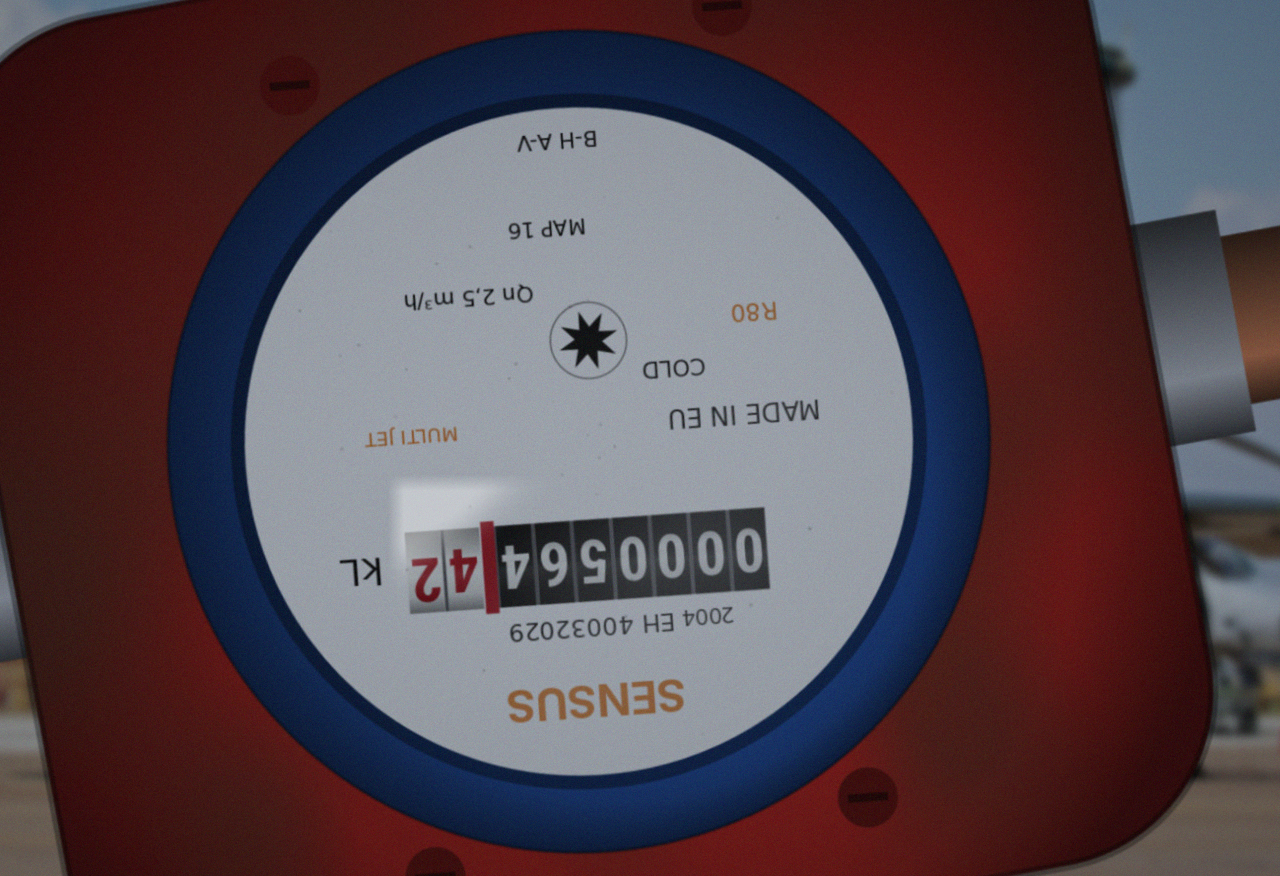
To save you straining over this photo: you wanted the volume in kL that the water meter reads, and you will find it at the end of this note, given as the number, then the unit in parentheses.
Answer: 564.42 (kL)
